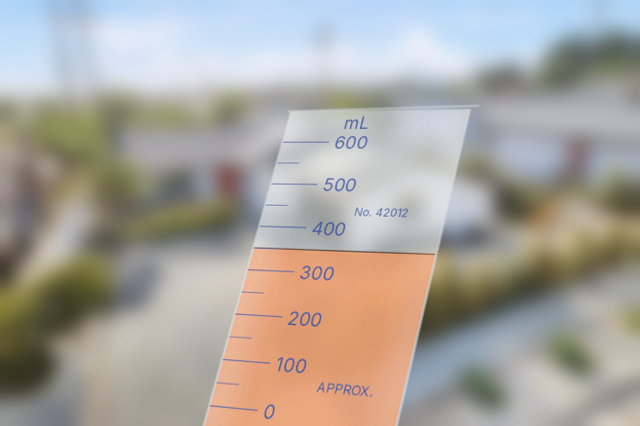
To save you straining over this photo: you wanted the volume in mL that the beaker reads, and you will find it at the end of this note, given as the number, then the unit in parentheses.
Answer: 350 (mL)
